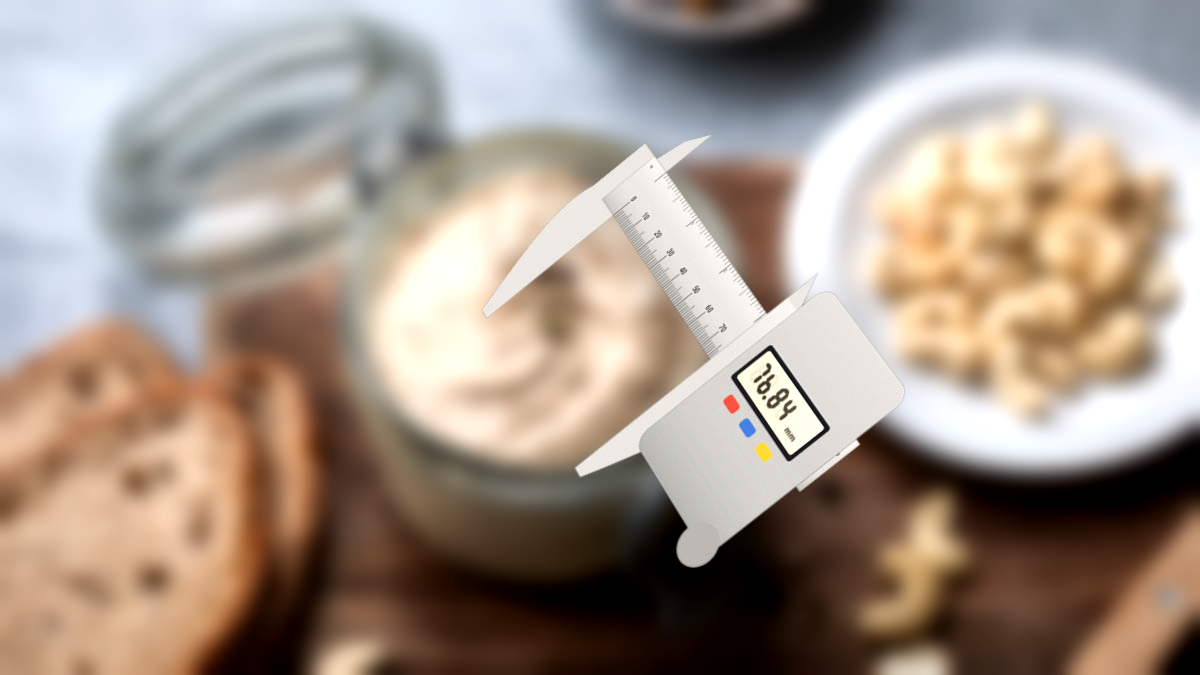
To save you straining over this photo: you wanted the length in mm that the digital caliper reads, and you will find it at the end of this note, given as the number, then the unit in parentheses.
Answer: 76.84 (mm)
